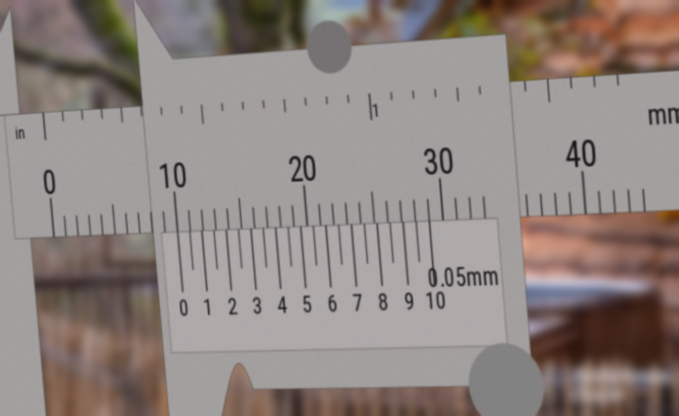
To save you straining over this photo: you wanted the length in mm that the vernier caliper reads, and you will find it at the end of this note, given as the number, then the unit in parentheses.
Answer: 10.0 (mm)
